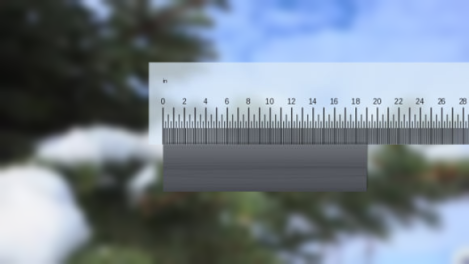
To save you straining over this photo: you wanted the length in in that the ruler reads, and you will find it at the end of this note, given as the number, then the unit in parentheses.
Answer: 19 (in)
